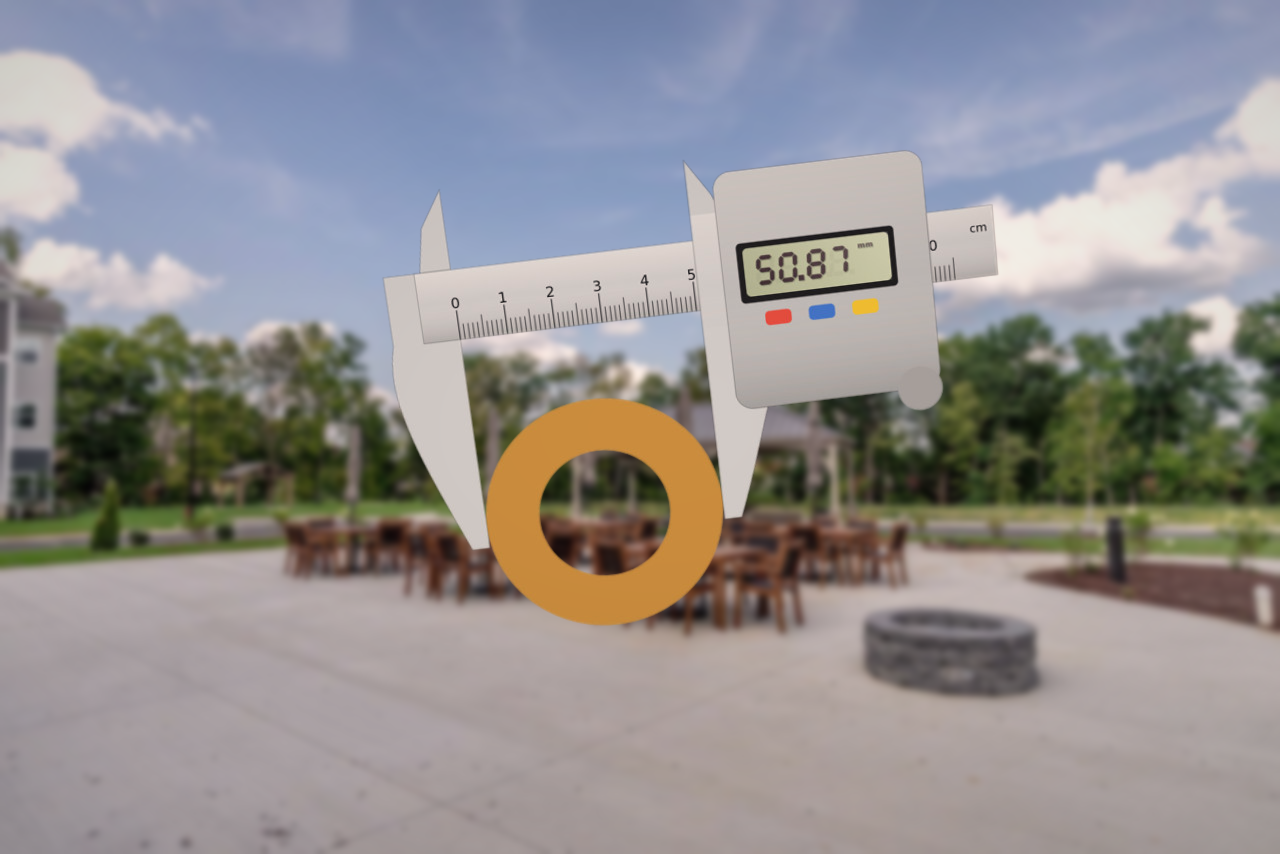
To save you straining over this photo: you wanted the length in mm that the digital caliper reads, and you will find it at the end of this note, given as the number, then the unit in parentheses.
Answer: 50.87 (mm)
